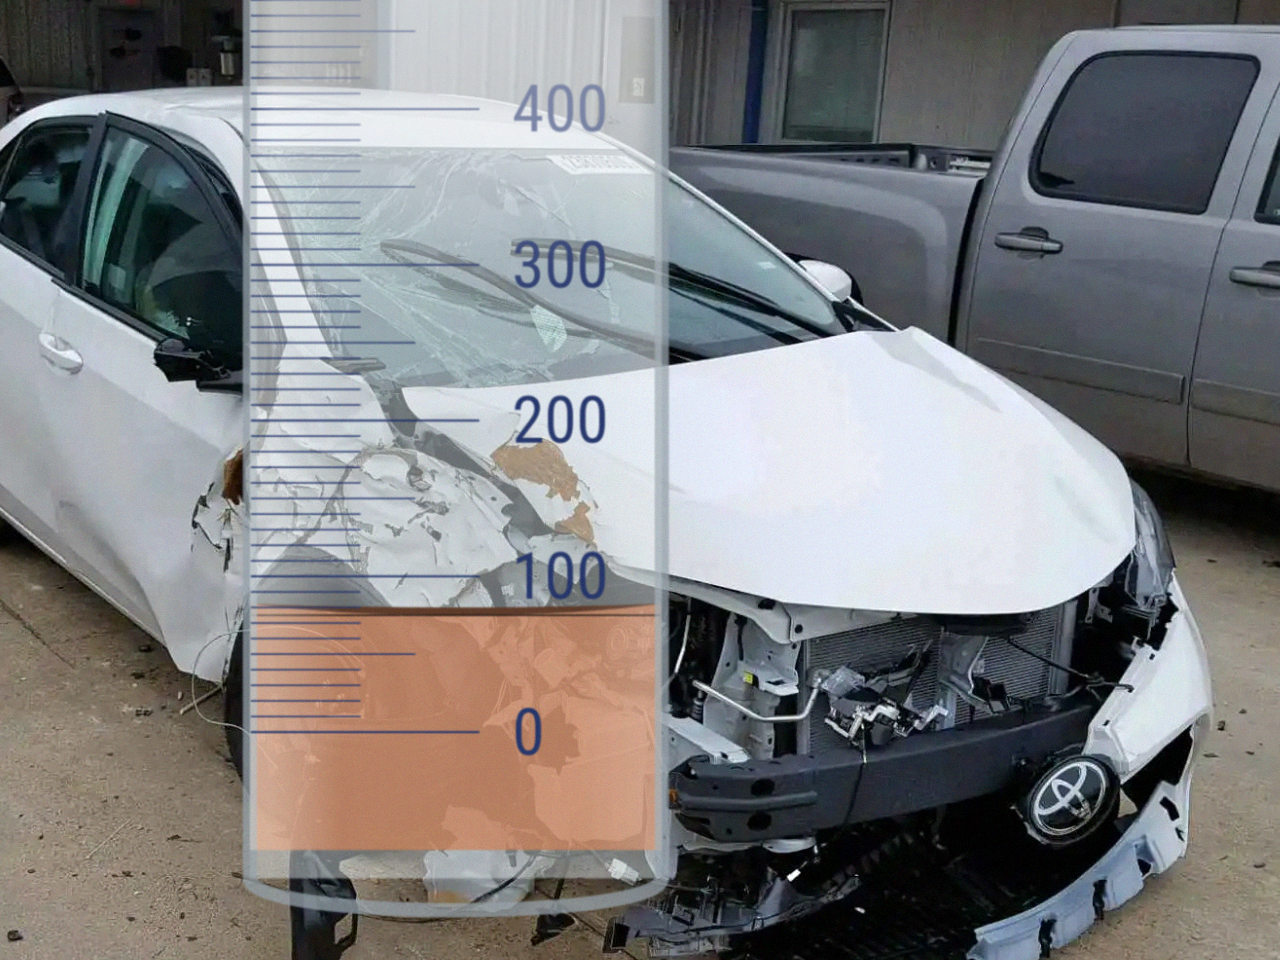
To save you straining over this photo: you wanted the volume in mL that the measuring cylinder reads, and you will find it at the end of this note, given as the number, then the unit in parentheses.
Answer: 75 (mL)
